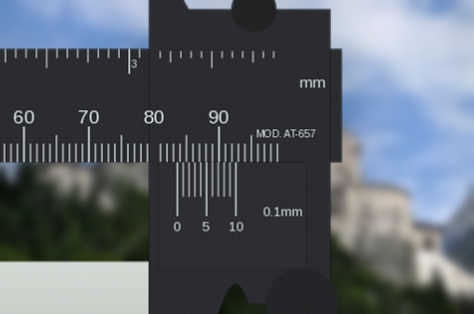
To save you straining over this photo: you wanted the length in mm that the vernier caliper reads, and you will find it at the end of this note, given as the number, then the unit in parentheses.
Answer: 83.6 (mm)
